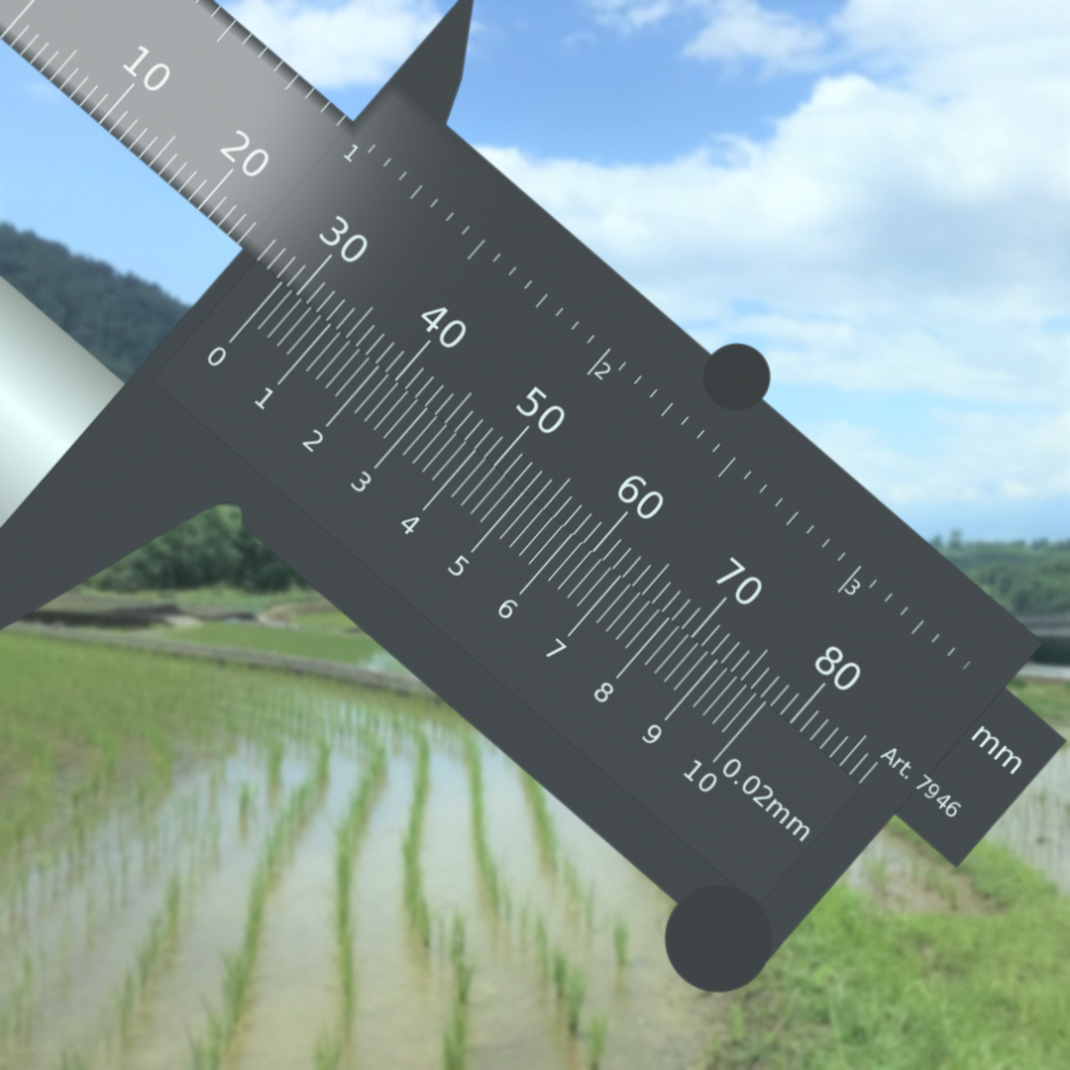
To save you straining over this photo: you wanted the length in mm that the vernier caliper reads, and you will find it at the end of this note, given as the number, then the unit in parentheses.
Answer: 28.5 (mm)
